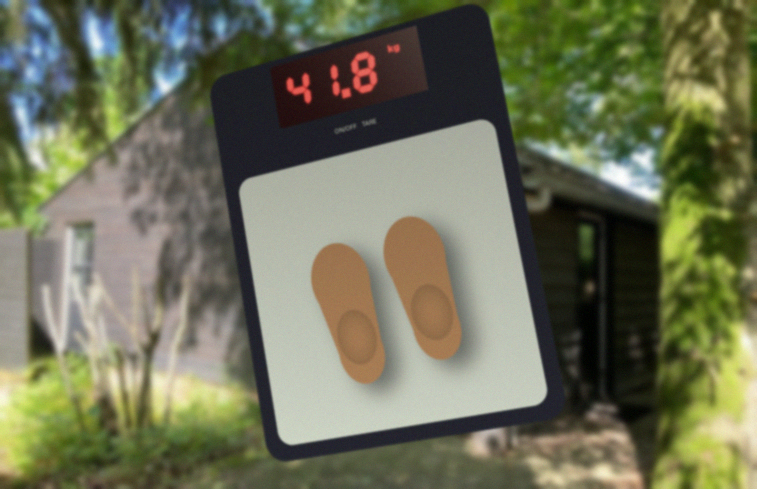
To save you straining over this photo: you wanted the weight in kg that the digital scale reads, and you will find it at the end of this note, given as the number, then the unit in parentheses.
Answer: 41.8 (kg)
